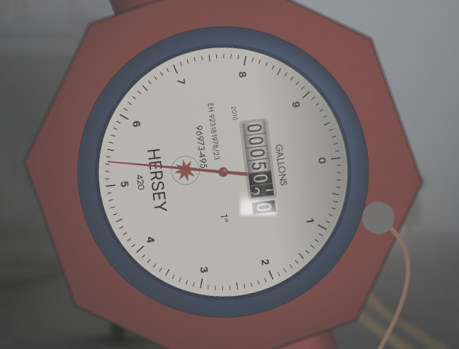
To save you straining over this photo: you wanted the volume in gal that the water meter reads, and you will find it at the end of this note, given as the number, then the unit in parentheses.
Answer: 5015.3 (gal)
